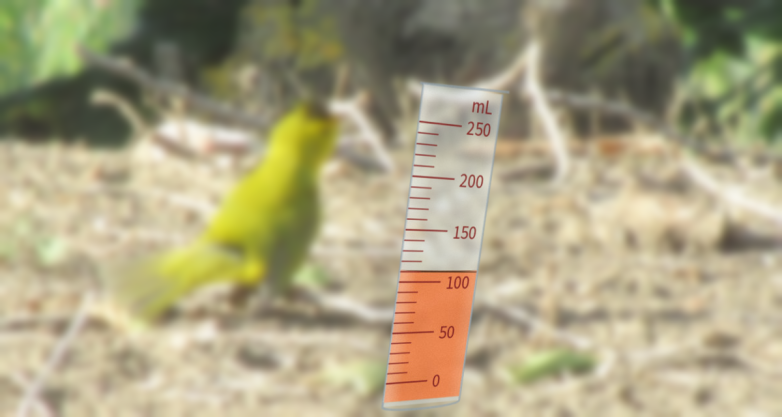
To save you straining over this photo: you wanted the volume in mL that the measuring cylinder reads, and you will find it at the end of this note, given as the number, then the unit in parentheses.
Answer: 110 (mL)
